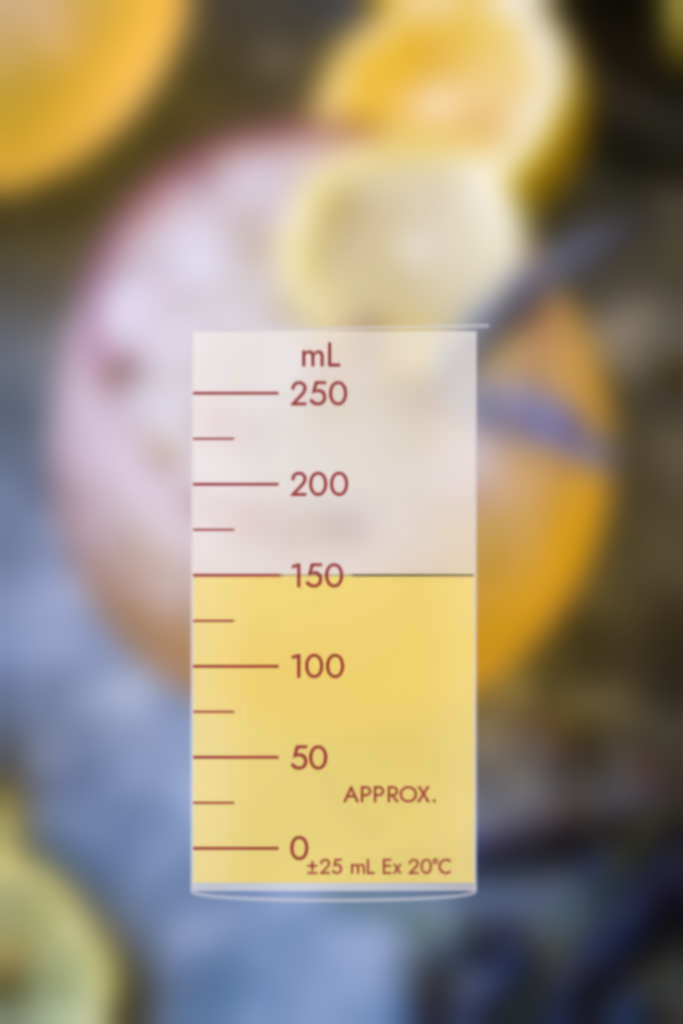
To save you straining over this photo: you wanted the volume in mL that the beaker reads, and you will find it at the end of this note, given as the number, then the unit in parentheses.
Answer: 150 (mL)
